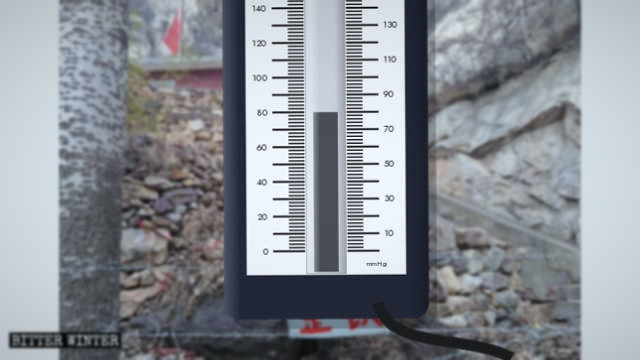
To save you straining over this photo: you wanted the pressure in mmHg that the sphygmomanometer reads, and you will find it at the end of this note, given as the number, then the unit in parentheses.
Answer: 80 (mmHg)
